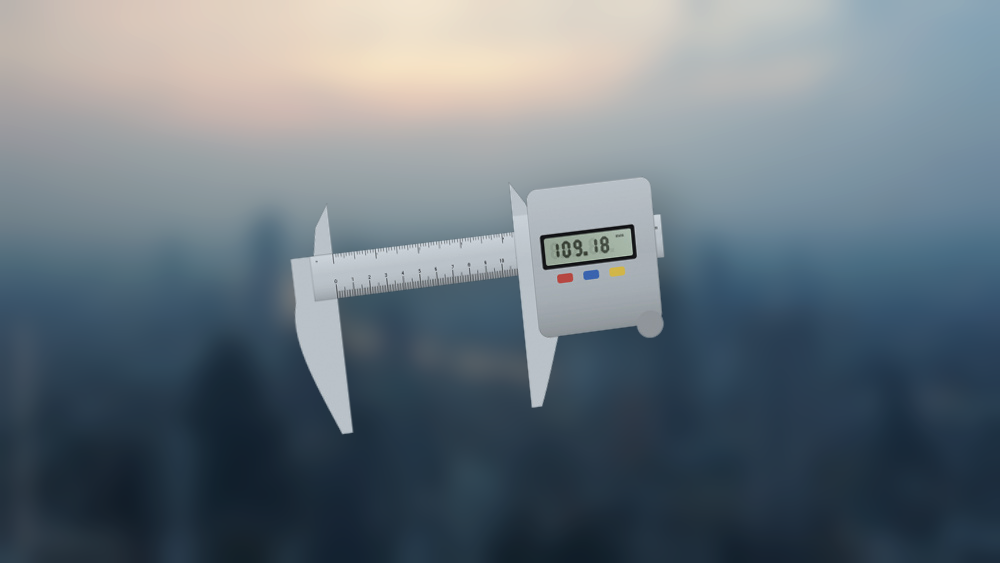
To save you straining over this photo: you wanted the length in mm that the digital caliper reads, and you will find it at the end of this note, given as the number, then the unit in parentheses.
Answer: 109.18 (mm)
